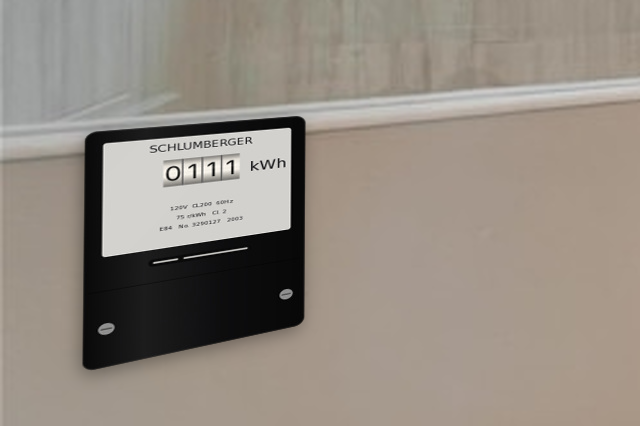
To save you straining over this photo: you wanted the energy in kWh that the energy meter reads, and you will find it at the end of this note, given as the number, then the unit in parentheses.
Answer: 111 (kWh)
